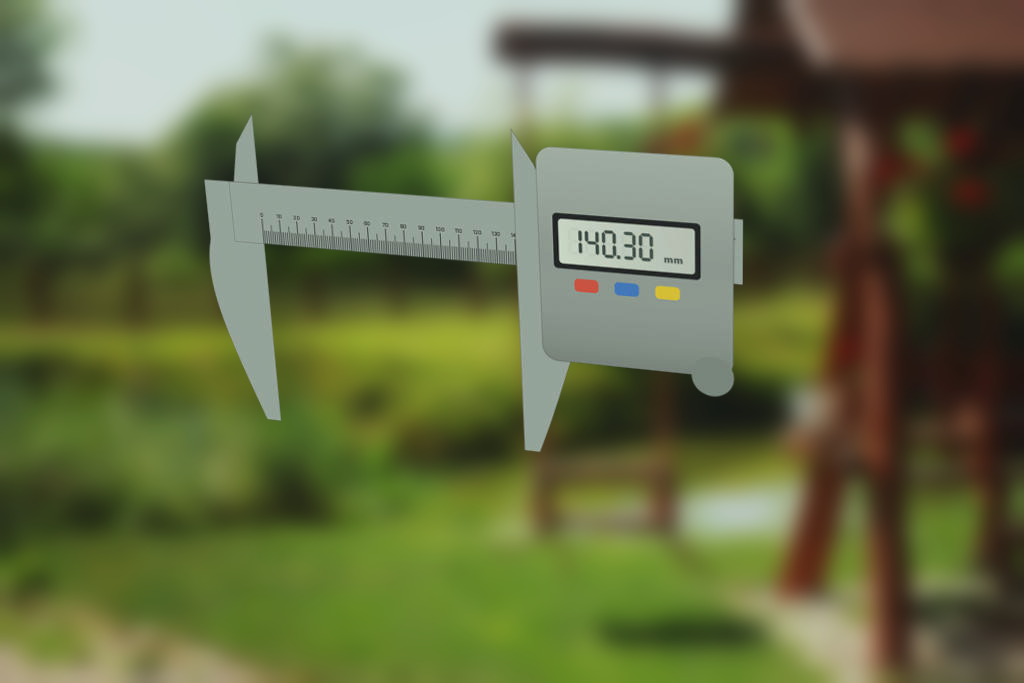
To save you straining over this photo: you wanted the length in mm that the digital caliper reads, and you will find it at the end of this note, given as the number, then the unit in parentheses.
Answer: 140.30 (mm)
